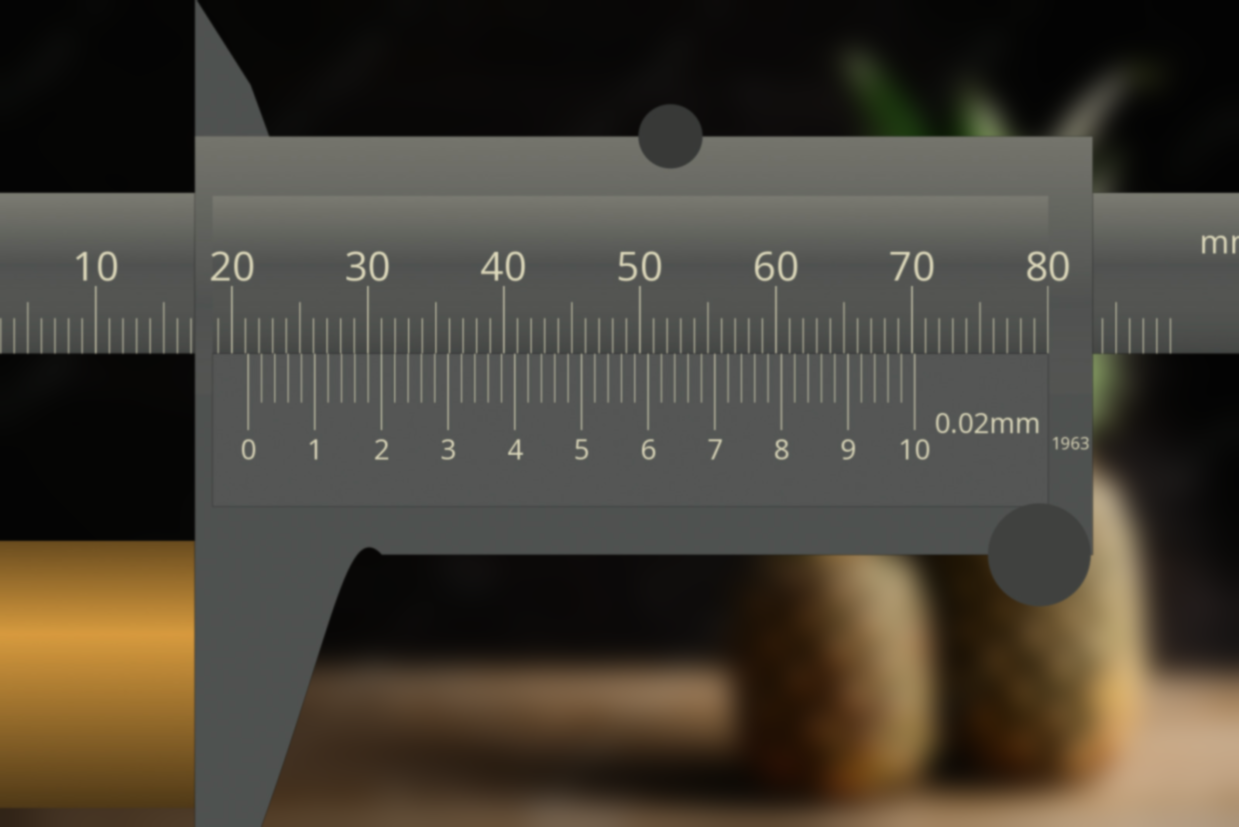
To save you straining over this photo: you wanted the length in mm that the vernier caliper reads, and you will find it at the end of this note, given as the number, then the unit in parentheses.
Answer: 21.2 (mm)
